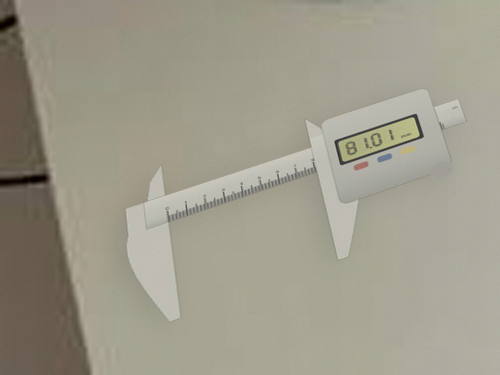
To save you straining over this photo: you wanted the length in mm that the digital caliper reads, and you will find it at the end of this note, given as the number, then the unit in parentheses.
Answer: 81.01 (mm)
